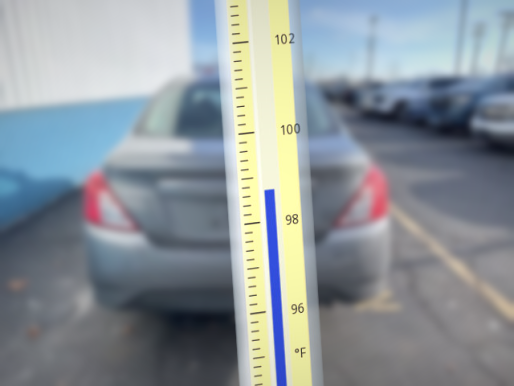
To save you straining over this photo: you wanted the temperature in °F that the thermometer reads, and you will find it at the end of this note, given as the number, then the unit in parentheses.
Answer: 98.7 (°F)
